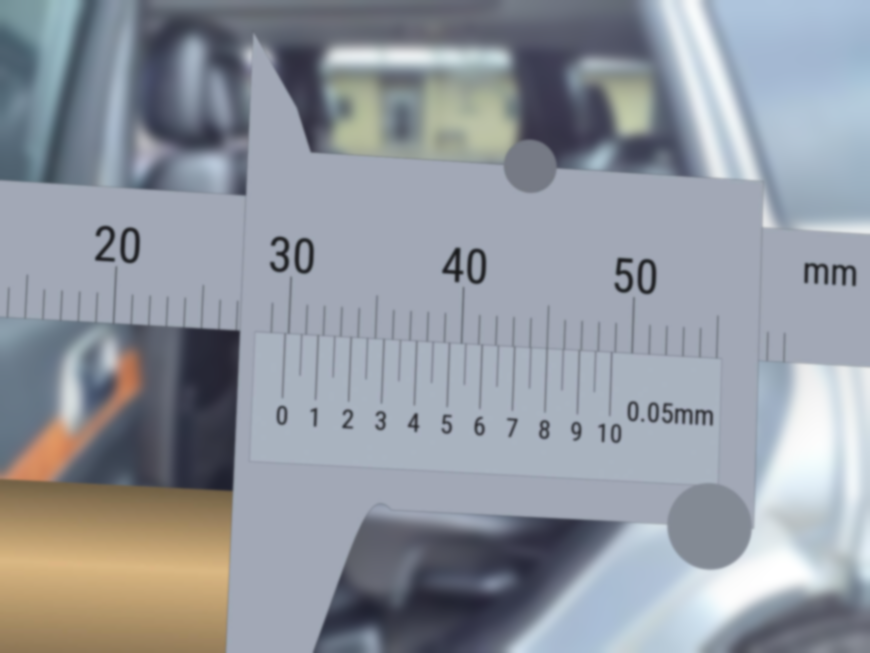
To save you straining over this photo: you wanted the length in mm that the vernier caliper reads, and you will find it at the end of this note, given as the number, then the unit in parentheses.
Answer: 29.8 (mm)
